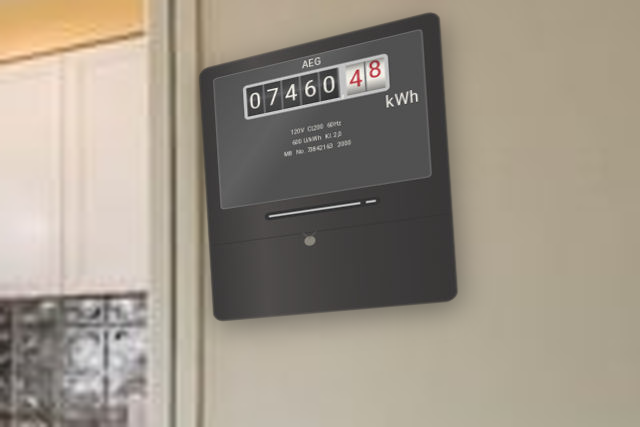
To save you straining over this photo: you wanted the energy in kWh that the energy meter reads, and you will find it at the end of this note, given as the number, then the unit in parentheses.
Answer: 7460.48 (kWh)
